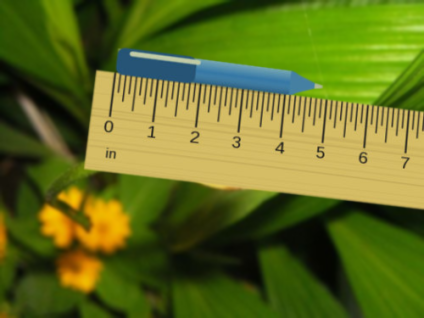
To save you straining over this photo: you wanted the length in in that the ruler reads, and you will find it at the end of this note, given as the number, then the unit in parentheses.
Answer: 4.875 (in)
